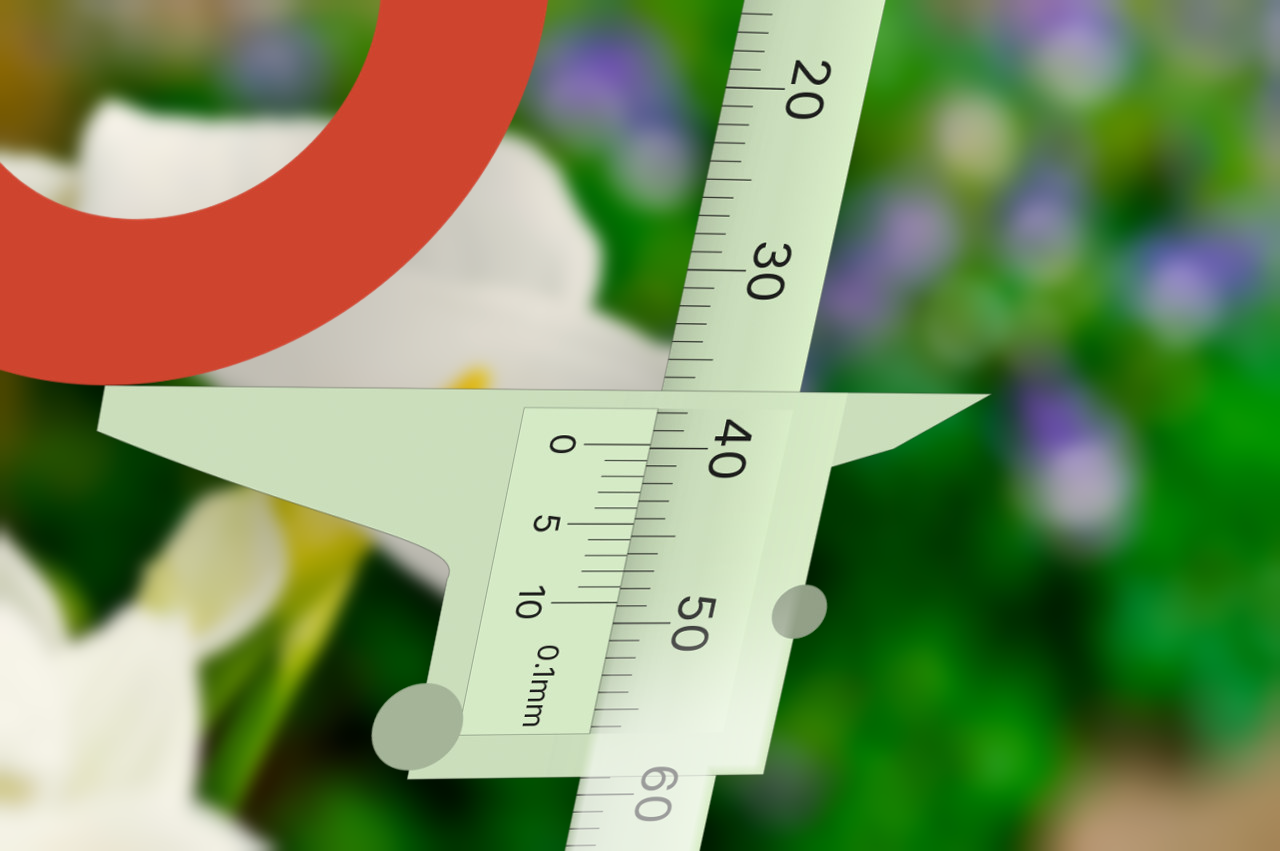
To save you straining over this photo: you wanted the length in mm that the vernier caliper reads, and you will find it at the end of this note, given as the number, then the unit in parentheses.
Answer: 39.8 (mm)
